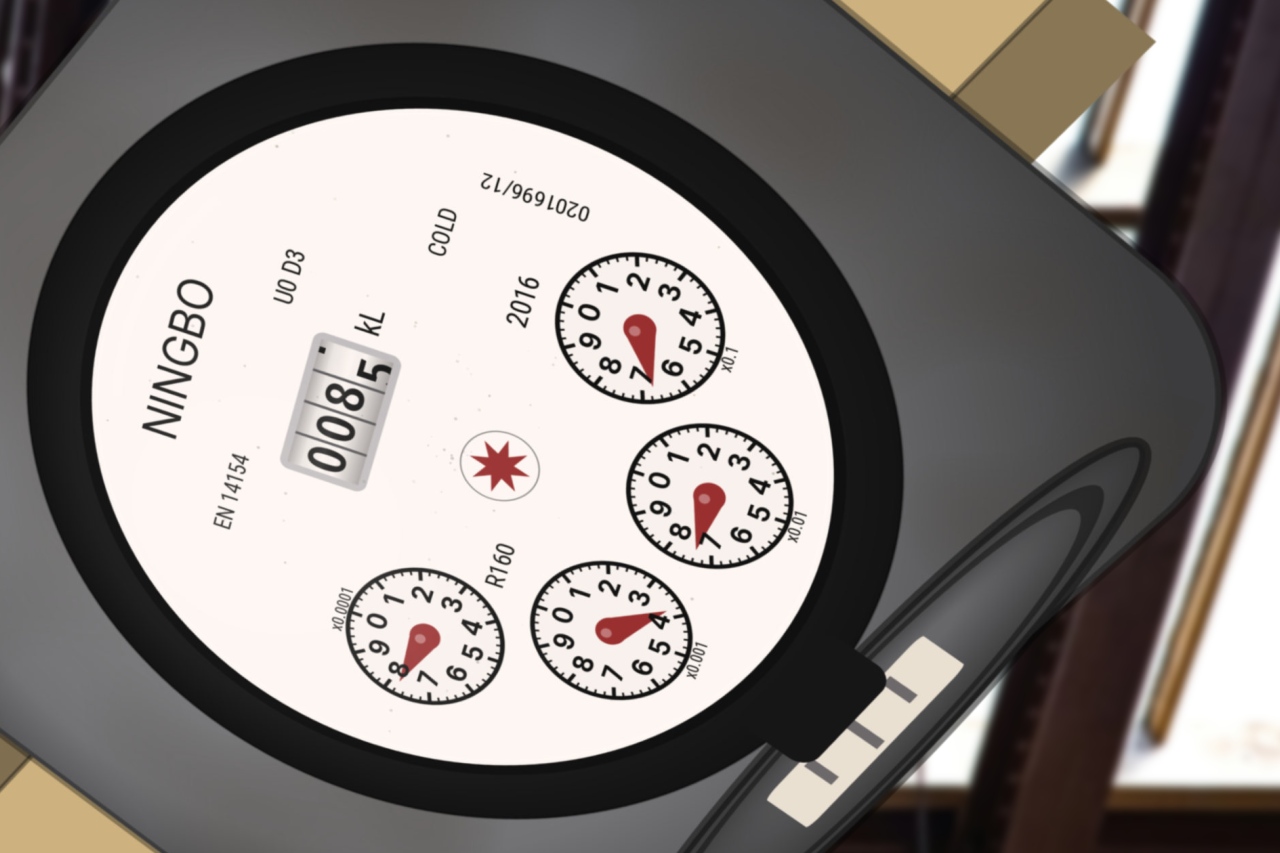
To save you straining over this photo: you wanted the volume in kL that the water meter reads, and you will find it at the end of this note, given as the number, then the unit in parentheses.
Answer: 84.6737 (kL)
